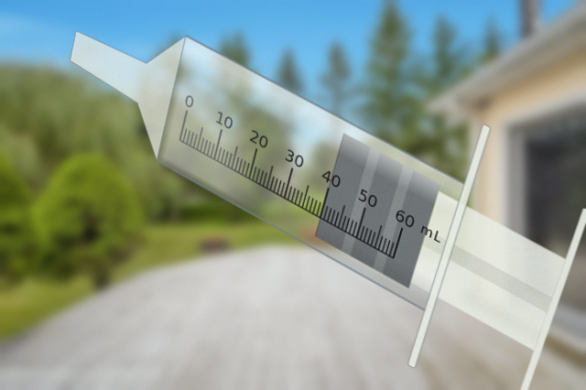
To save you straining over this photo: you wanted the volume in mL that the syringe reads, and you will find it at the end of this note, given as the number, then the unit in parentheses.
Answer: 40 (mL)
